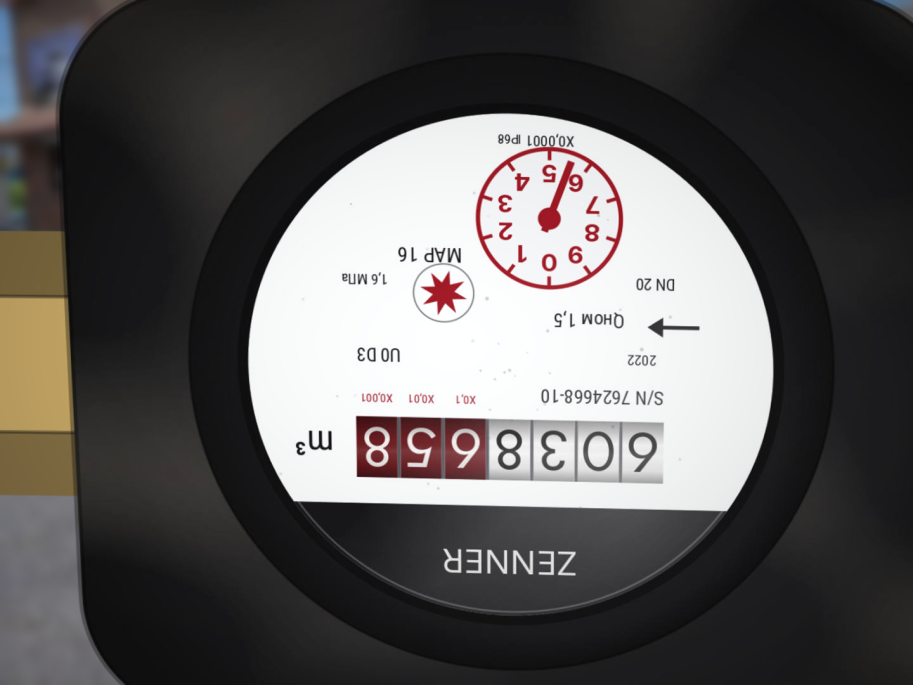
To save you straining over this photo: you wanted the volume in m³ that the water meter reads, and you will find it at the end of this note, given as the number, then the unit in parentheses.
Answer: 6038.6585 (m³)
